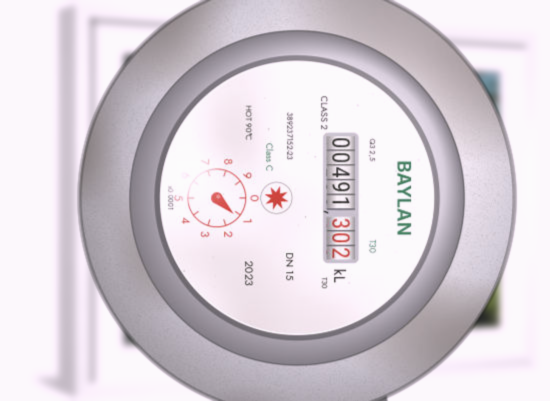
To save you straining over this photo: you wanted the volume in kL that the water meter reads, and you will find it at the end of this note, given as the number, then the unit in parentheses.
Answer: 491.3021 (kL)
